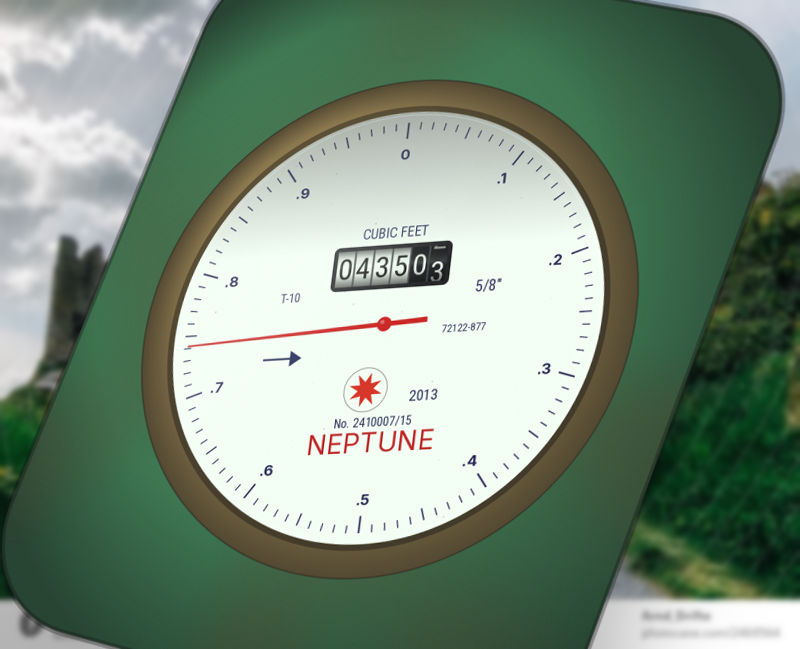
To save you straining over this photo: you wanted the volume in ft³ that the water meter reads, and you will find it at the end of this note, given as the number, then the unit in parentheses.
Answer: 43502.74 (ft³)
